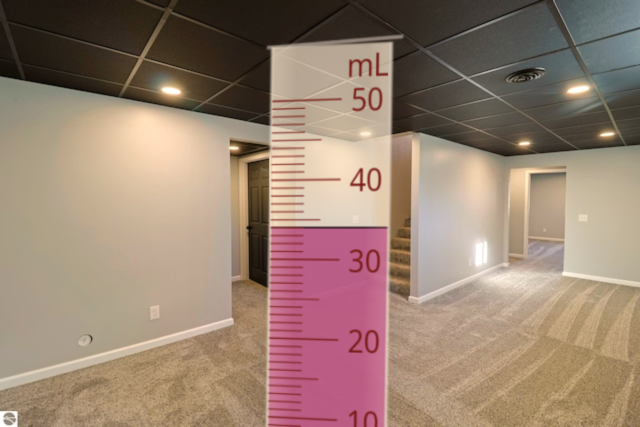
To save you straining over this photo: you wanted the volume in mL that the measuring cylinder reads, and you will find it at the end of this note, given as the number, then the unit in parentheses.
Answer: 34 (mL)
